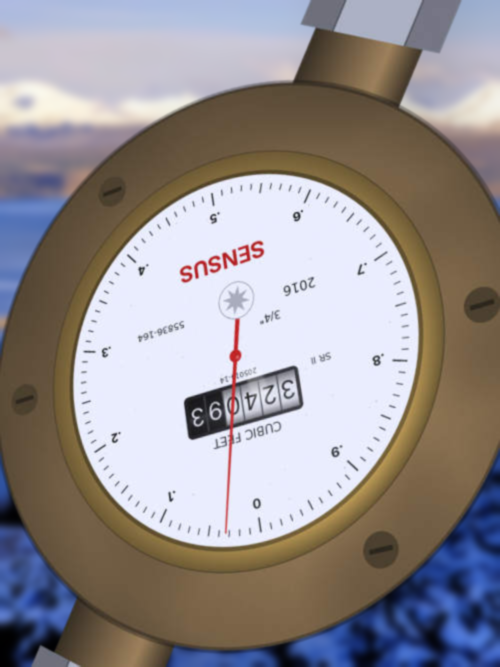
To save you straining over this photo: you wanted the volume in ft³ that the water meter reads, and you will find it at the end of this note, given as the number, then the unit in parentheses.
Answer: 324093.03 (ft³)
